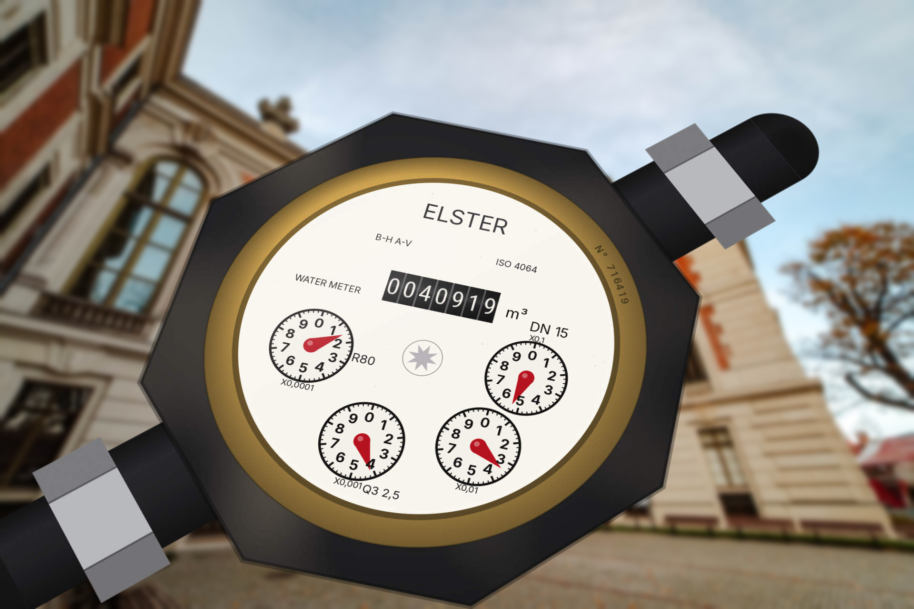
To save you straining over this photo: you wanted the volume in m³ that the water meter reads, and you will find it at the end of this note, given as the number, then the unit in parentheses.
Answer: 40919.5341 (m³)
